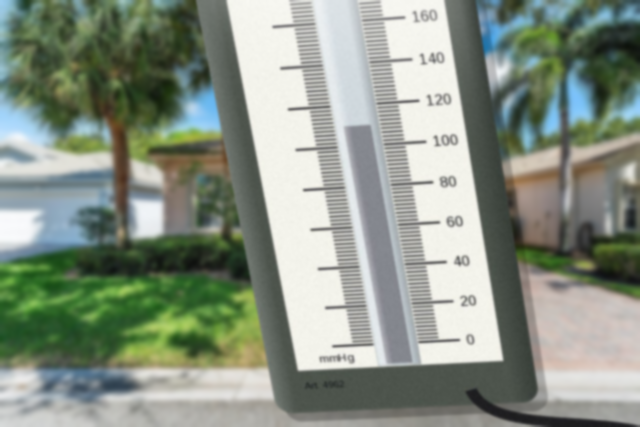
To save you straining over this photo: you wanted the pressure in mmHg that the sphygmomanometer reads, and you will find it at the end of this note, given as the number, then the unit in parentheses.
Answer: 110 (mmHg)
